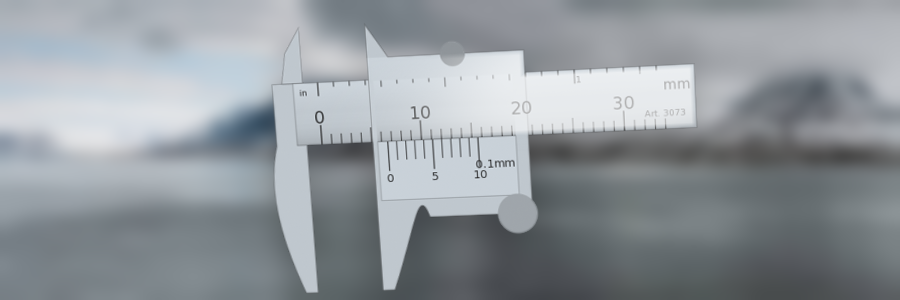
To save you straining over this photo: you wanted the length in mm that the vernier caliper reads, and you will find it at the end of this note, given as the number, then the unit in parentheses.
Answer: 6.6 (mm)
